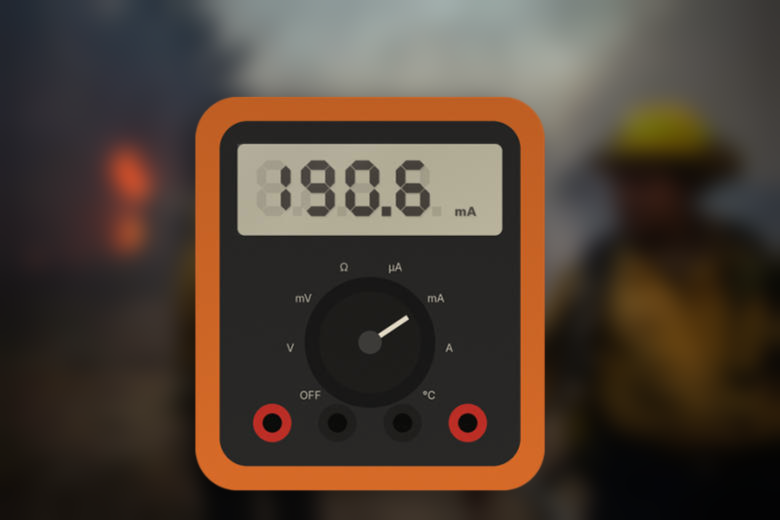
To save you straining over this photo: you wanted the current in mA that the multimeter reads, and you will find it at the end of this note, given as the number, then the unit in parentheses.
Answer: 190.6 (mA)
